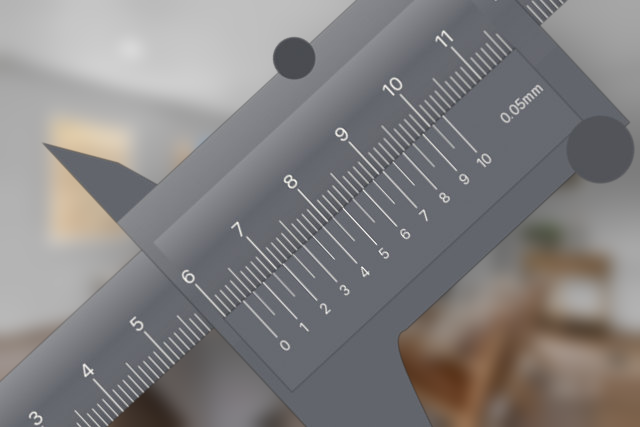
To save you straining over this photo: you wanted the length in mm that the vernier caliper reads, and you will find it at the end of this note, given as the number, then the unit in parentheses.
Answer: 63.4 (mm)
